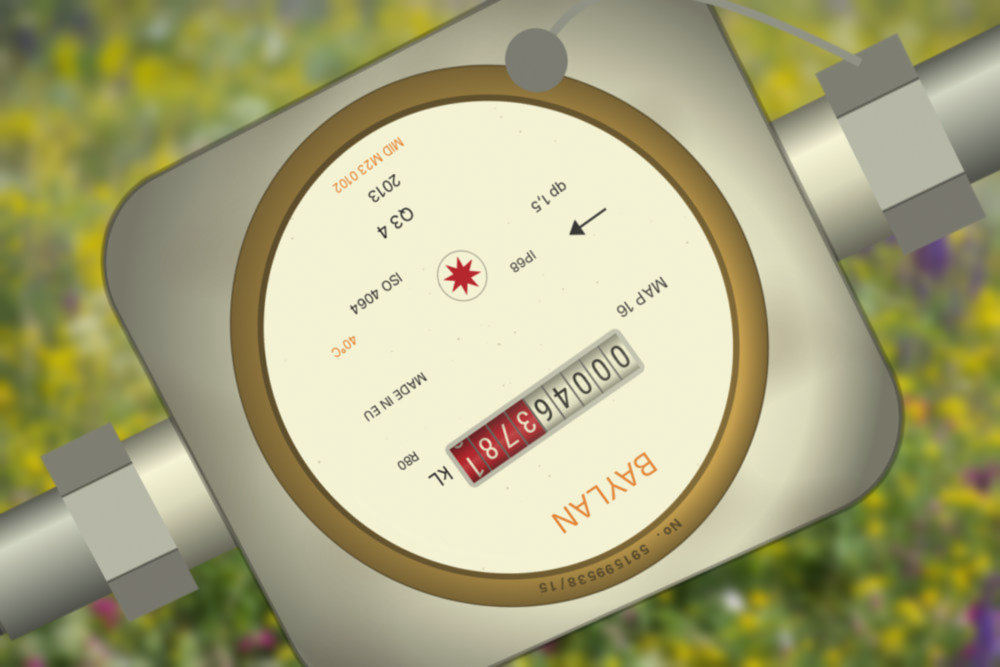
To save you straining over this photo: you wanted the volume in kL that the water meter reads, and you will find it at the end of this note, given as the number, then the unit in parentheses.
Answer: 46.3781 (kL)
